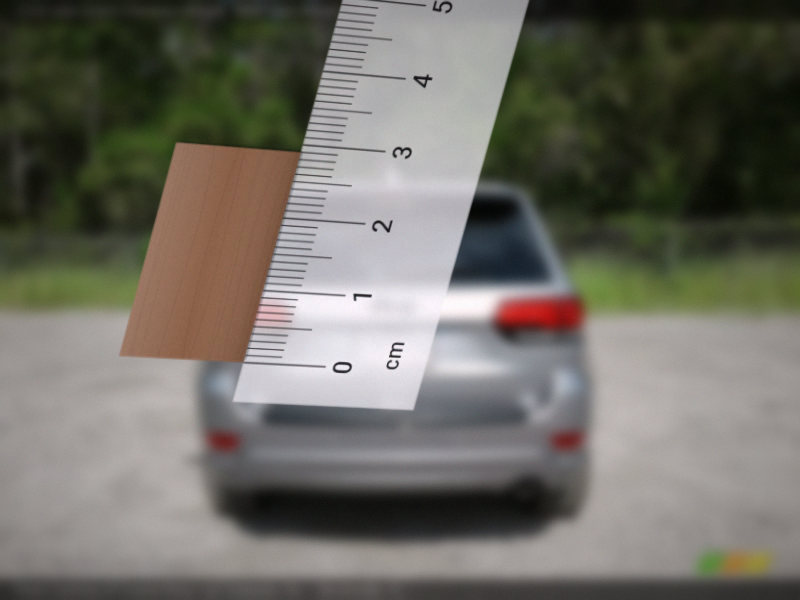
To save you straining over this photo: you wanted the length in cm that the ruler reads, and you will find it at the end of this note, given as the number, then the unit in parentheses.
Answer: 2.9 (cm)
